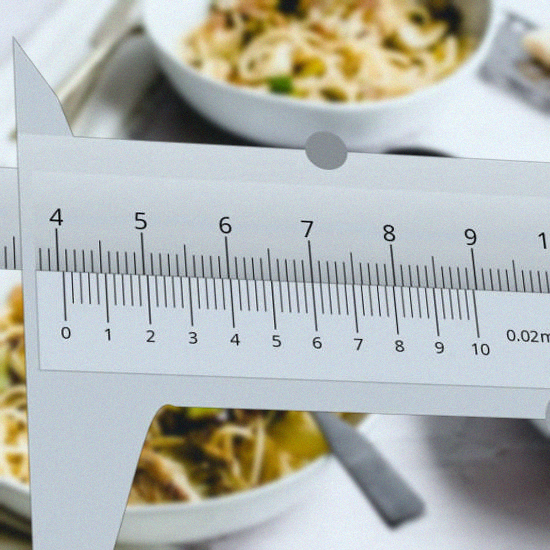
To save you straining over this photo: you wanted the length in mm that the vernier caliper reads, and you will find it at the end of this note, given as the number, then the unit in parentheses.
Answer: 40.6 (mm)
